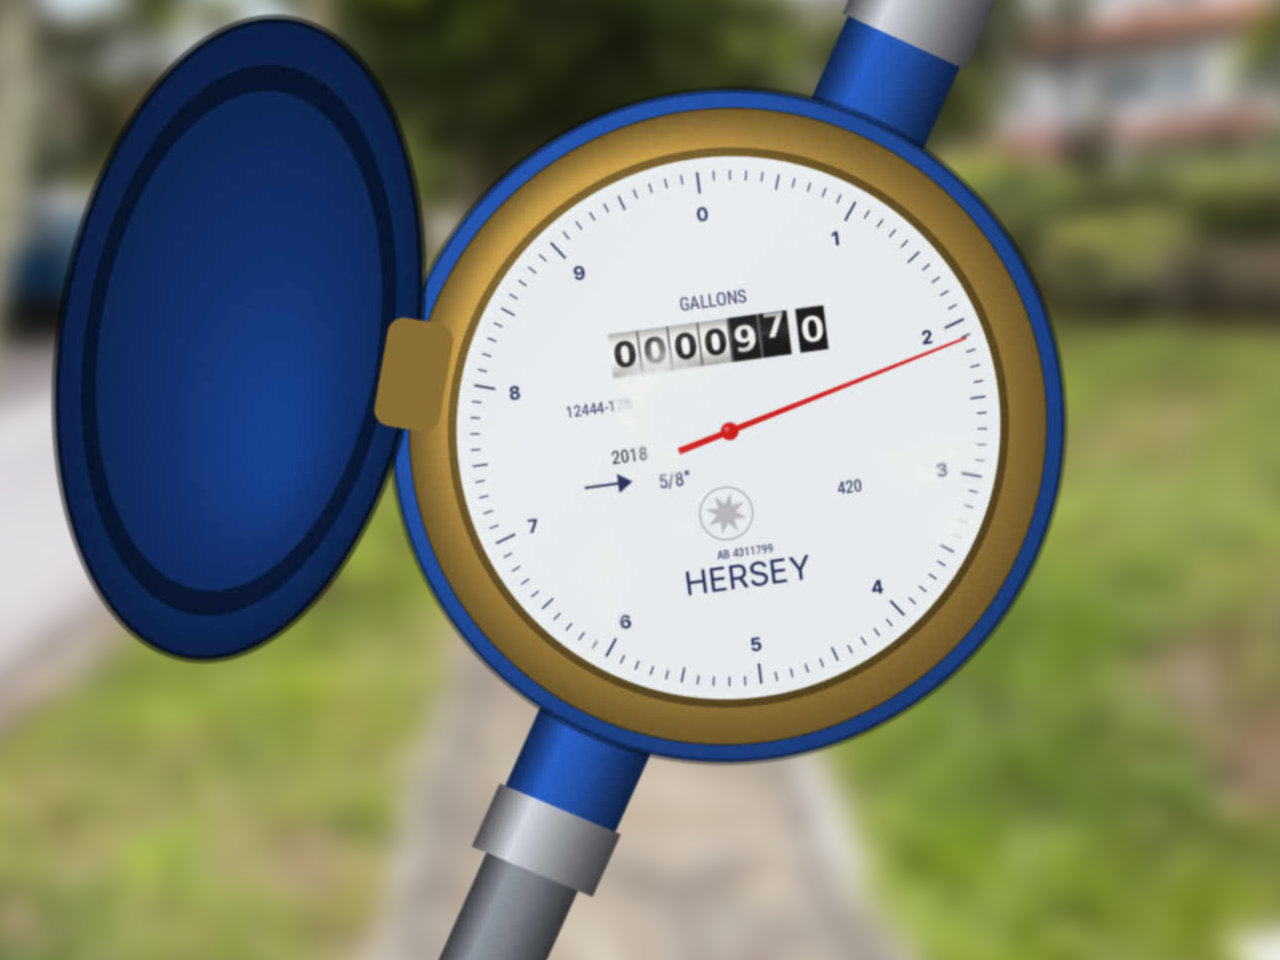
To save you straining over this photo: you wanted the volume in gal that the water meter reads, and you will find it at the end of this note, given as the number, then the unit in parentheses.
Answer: 972.1 (gal)
